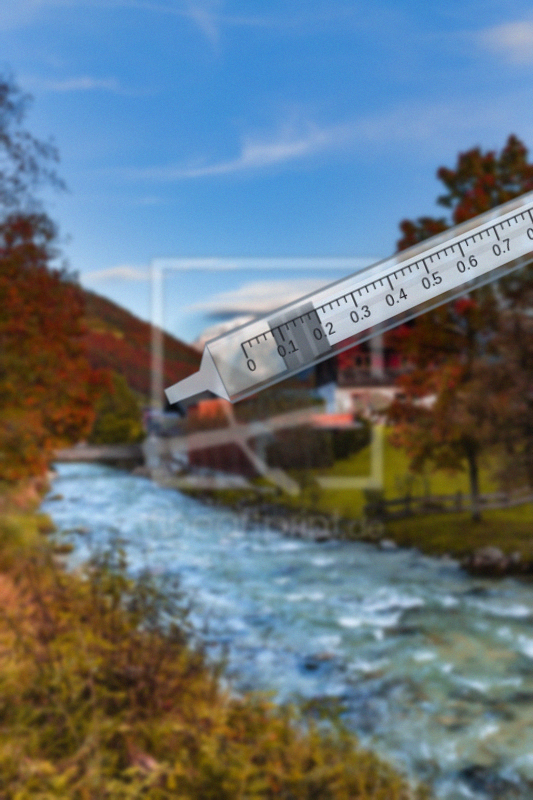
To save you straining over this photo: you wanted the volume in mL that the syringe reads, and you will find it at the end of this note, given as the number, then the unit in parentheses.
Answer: 0.08 (mL)
